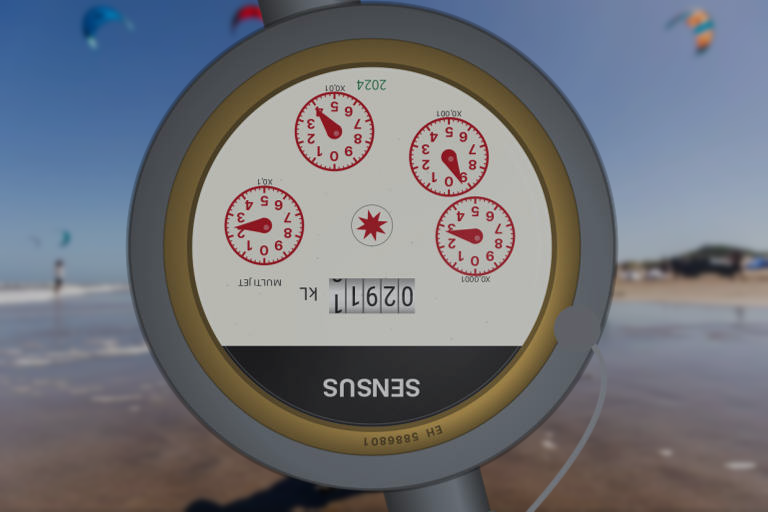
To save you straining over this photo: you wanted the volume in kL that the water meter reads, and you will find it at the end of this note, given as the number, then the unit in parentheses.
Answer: 2911.2392 (kL)
